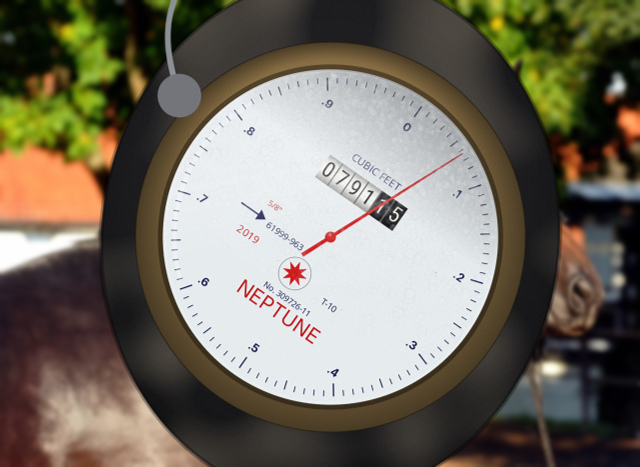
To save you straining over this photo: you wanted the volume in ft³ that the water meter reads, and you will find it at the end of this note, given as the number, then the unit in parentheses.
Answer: 79115.06 (ft³)
